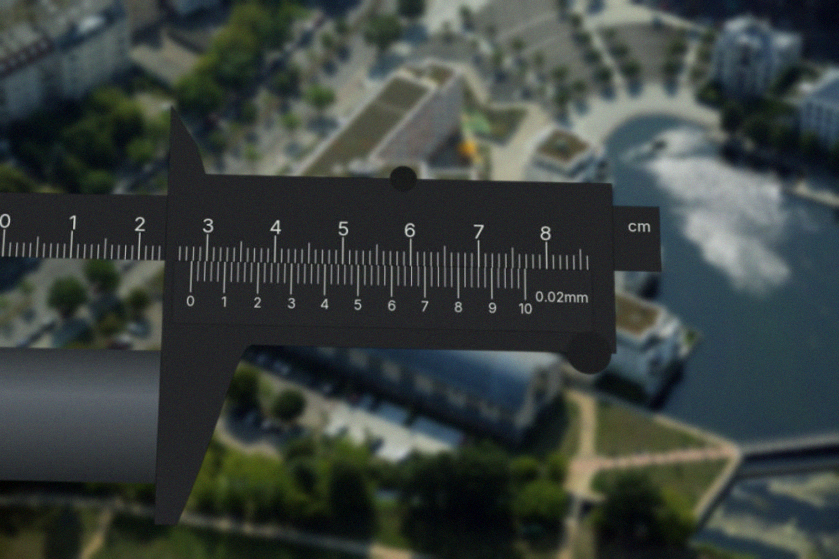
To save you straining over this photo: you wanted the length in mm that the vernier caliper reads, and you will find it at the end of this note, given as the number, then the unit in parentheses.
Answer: 27.8 (mm)
